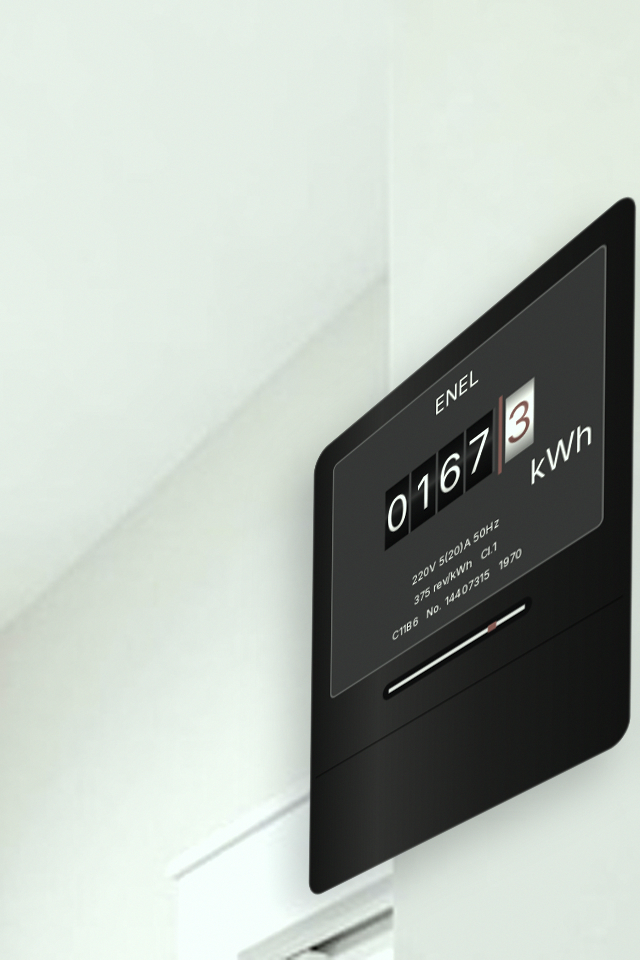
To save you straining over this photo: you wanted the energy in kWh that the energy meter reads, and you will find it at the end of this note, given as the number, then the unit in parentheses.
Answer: 167.3 (kWh)
